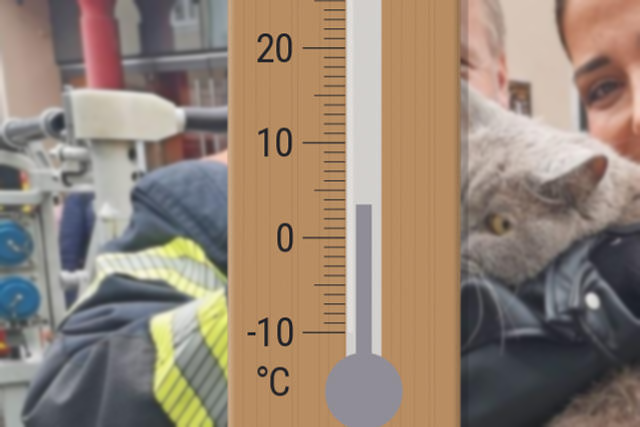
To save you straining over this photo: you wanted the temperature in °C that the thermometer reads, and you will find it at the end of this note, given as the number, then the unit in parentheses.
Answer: 3.5 (°C)
